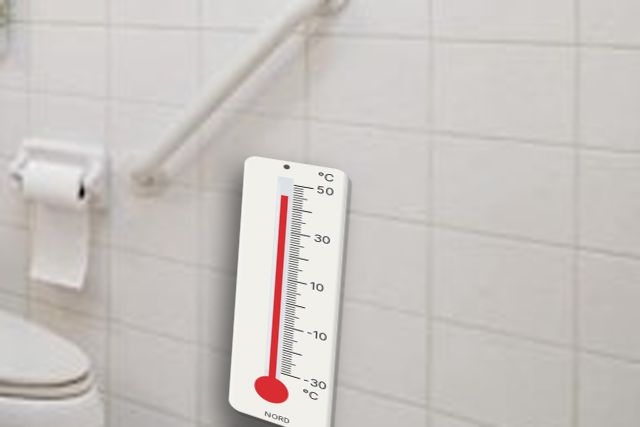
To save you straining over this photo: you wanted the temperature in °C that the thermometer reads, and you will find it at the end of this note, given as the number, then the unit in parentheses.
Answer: 45 (°C)
